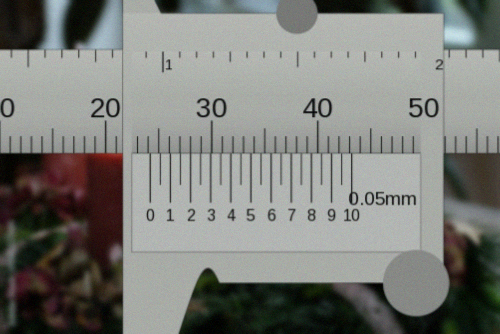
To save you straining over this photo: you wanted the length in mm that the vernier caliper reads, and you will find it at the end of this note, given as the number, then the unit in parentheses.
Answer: 24.2 (mm)
